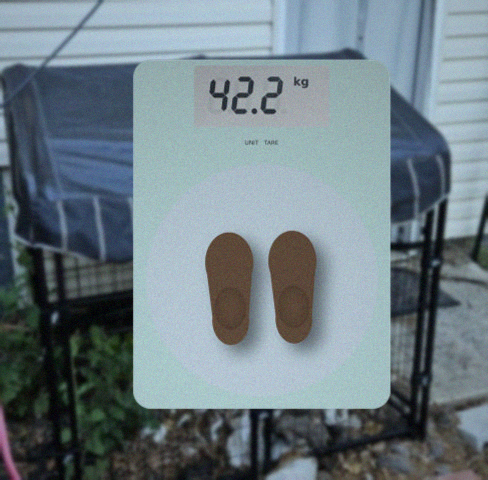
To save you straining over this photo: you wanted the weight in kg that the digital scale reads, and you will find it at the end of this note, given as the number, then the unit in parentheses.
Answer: 42.2 (kg)
